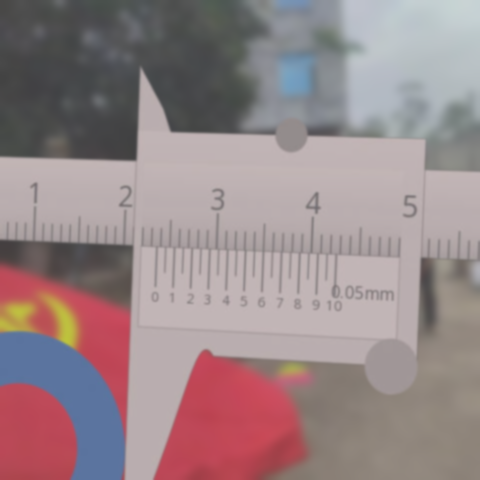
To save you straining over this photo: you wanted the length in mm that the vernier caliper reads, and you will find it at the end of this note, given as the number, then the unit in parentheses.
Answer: 23.6 (mm)
